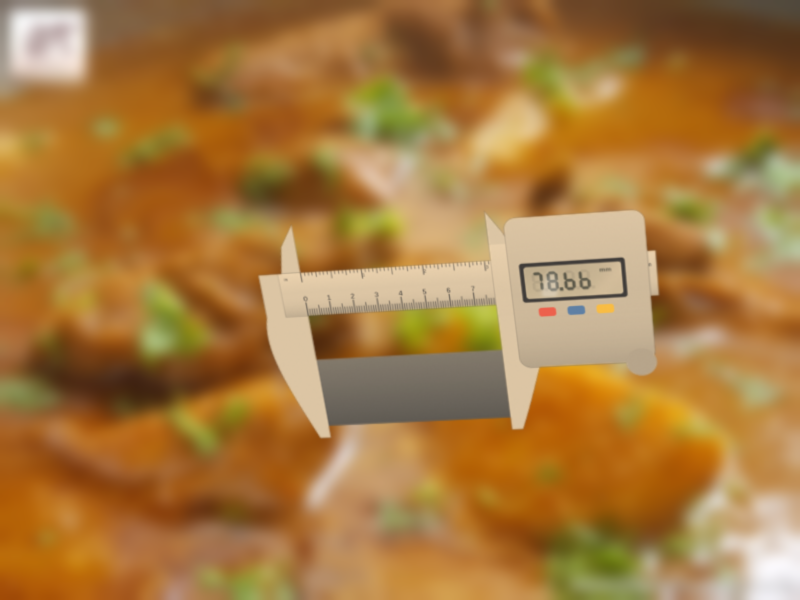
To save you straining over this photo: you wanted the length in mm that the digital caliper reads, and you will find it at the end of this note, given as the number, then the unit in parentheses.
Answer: 78.66 (mm)
